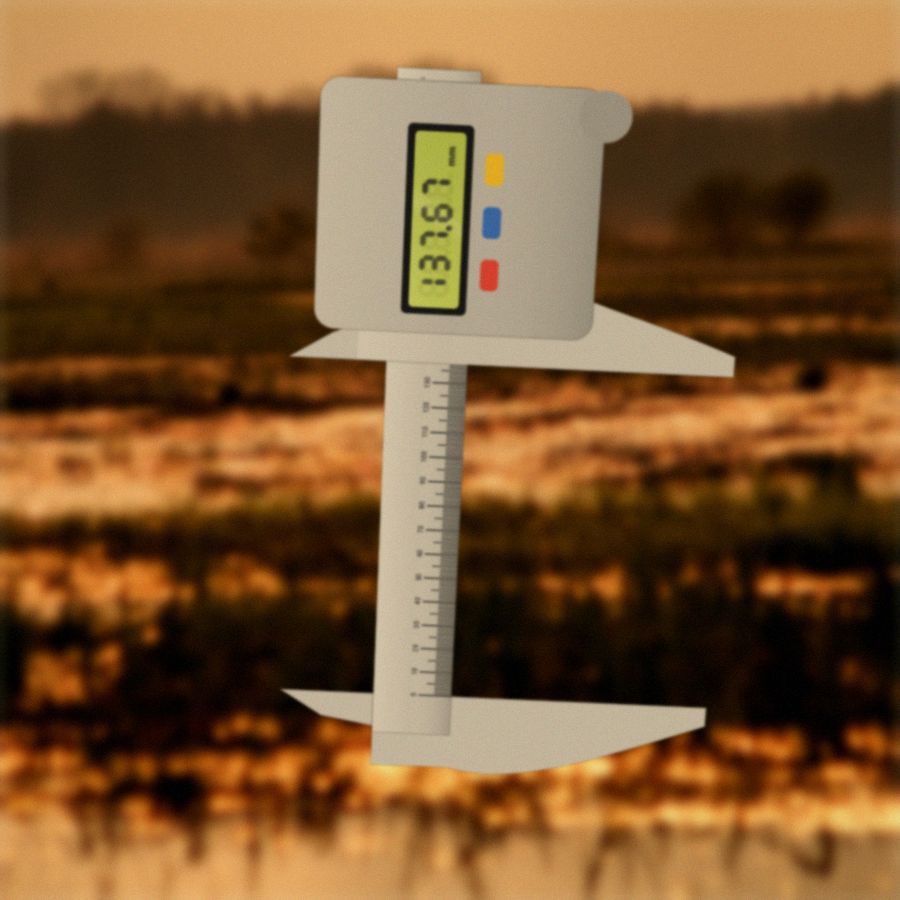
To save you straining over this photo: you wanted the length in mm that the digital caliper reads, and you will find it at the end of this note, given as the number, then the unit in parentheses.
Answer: 137.67 (mm)
